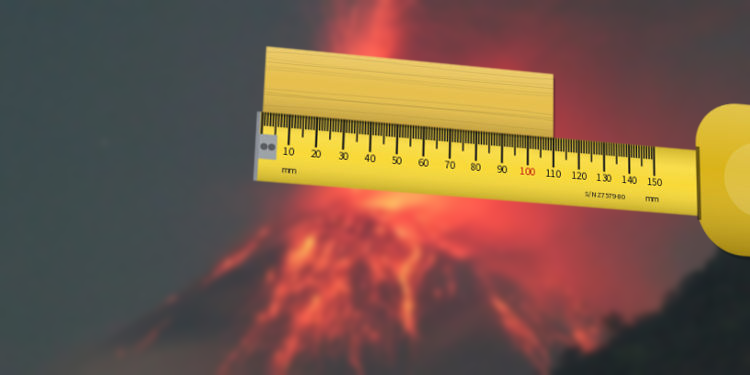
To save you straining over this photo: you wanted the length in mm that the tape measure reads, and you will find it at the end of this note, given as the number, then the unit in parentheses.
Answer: 110 (mm)
